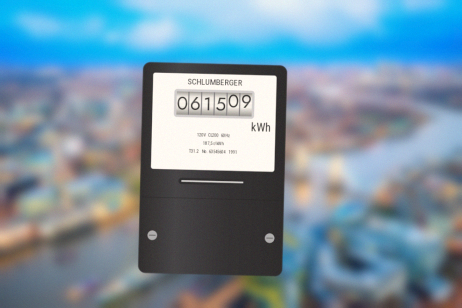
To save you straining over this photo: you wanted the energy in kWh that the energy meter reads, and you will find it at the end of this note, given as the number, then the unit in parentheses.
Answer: 61509 (kWh)
